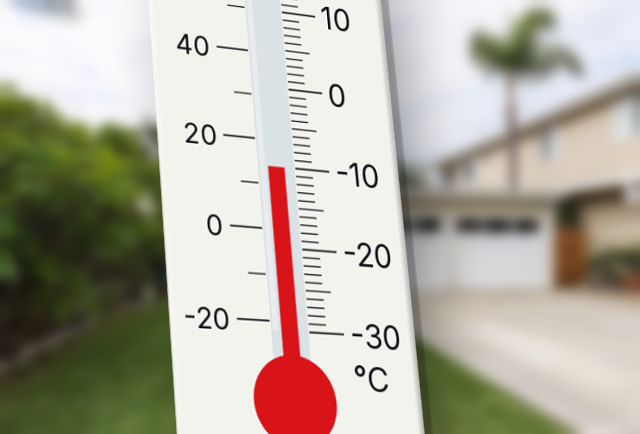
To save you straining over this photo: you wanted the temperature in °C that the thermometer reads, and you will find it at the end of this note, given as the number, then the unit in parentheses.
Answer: -10 (°C)
